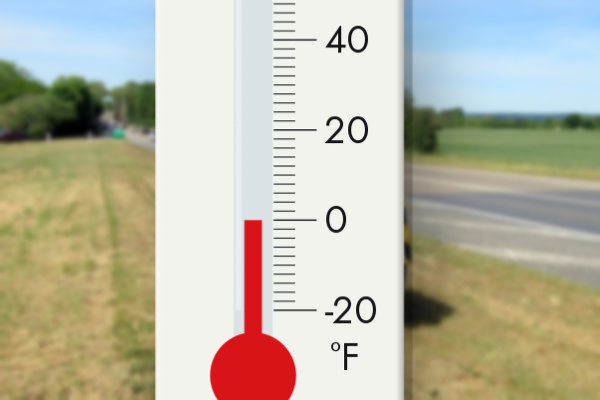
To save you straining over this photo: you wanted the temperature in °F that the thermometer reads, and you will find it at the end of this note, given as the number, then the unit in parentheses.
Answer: 0 (°F)
